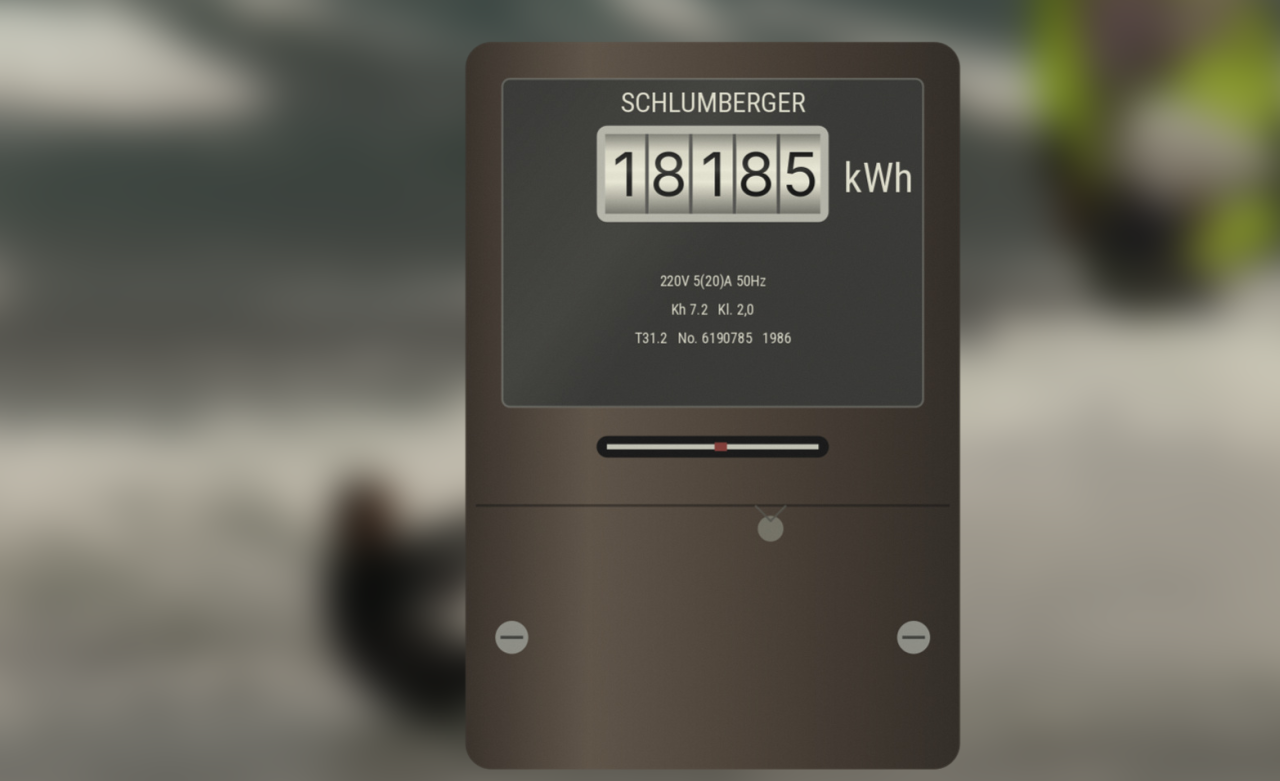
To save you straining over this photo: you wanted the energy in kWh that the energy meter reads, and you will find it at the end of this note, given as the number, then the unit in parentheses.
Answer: 18185 (kWh)
